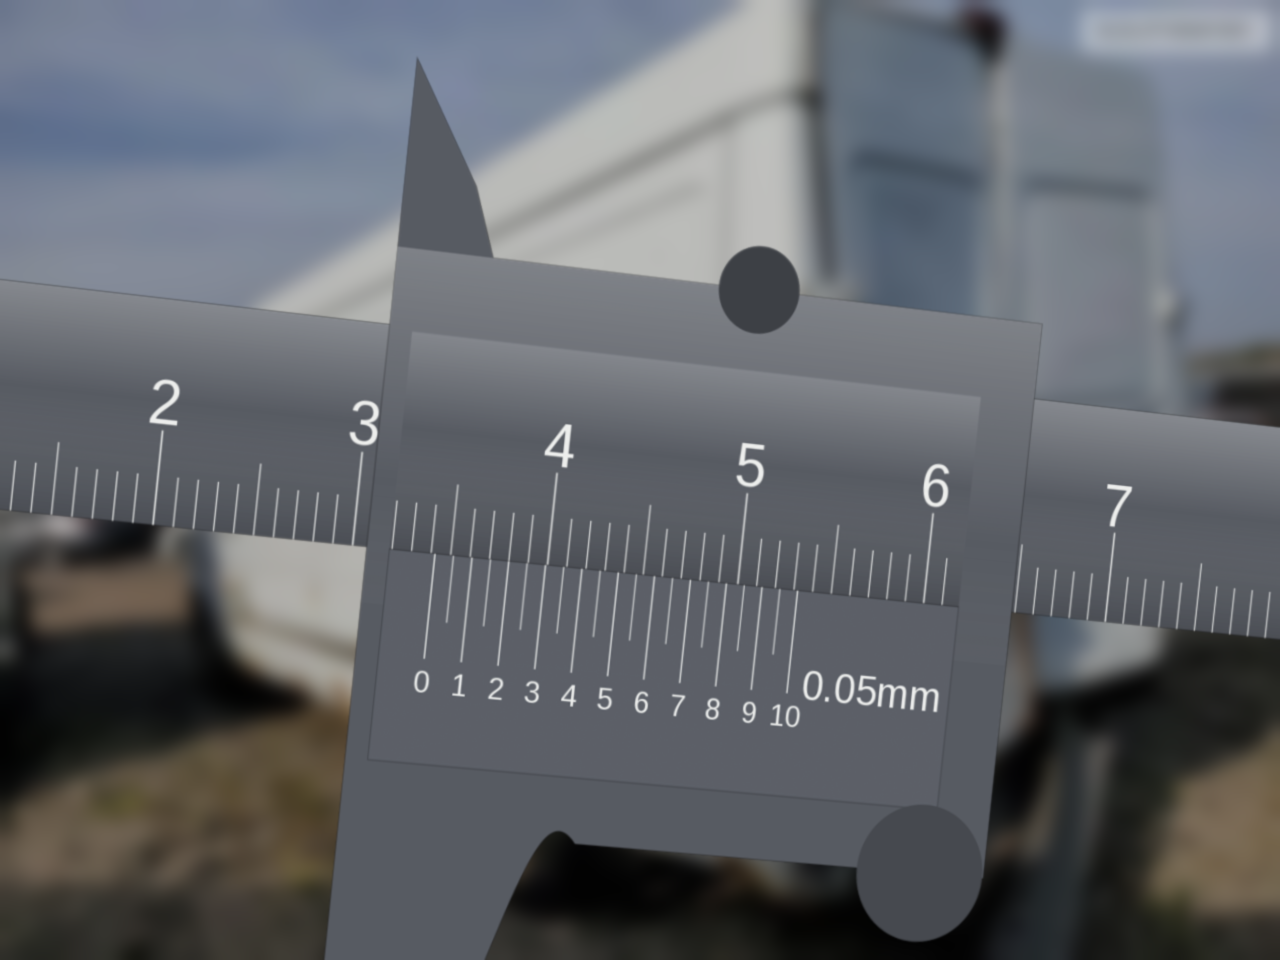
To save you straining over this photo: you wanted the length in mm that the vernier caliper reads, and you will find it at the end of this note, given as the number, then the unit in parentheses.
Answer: 34.2 (mm)
